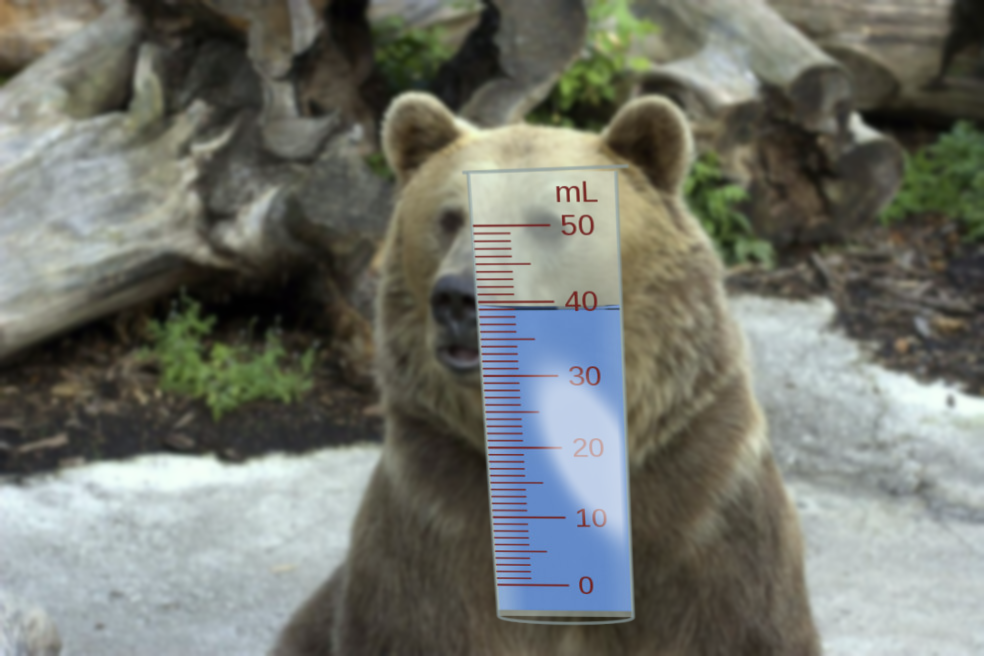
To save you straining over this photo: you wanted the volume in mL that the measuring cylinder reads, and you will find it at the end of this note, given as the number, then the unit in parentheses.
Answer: 39 (mL)
